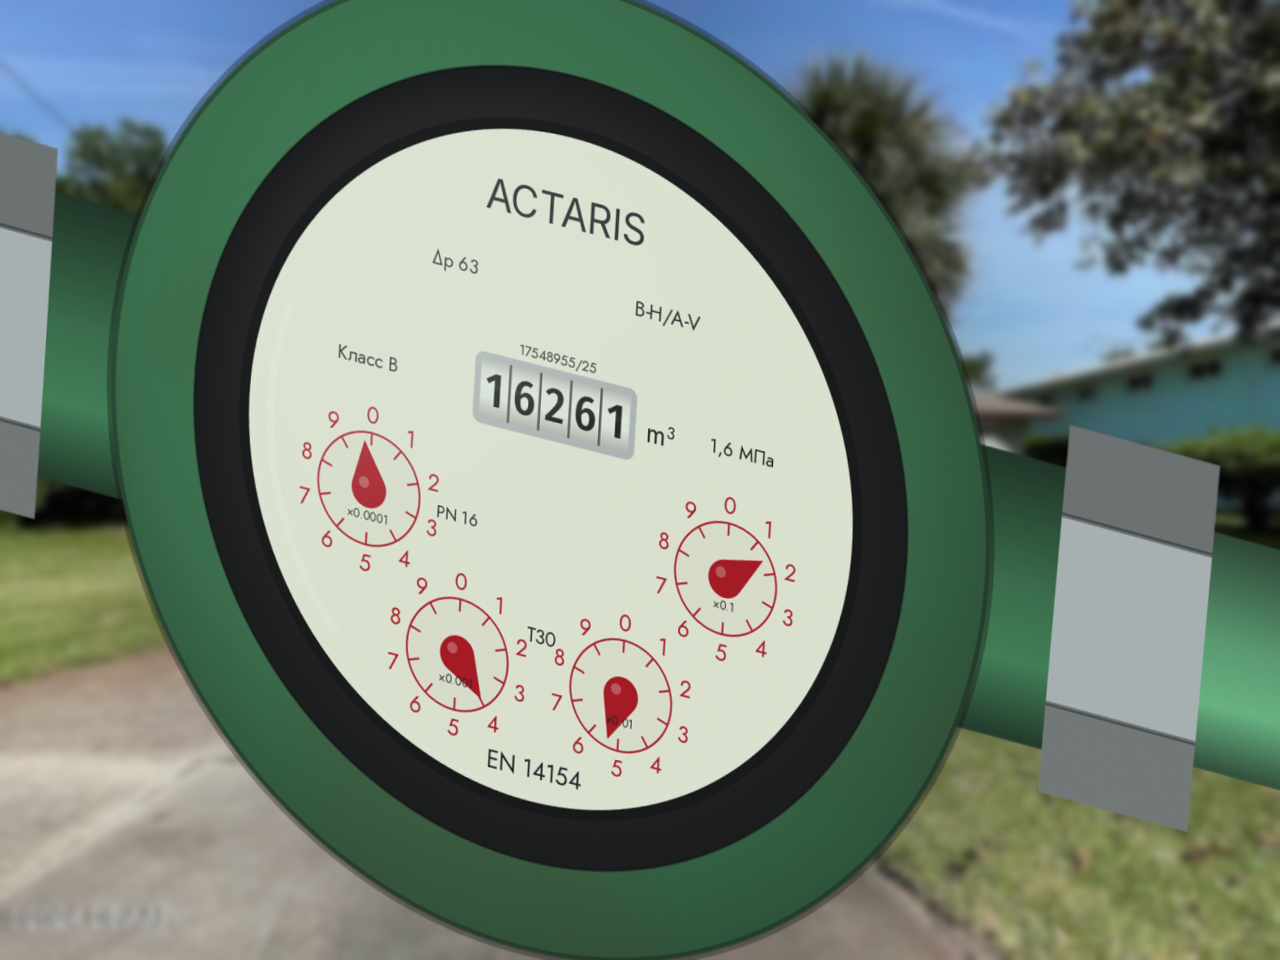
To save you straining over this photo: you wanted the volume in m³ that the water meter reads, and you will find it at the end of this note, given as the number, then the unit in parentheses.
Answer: 16261.1539 (m³)
